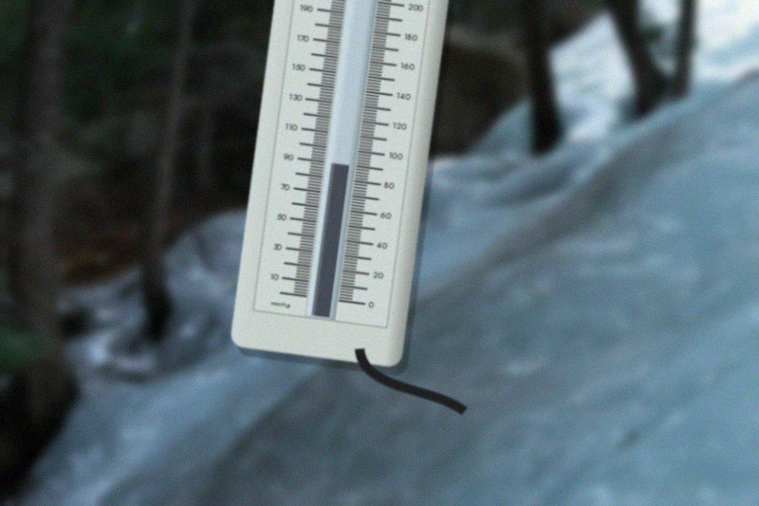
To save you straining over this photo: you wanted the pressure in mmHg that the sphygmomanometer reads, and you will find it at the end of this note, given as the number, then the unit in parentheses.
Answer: 90 (mmHg)
